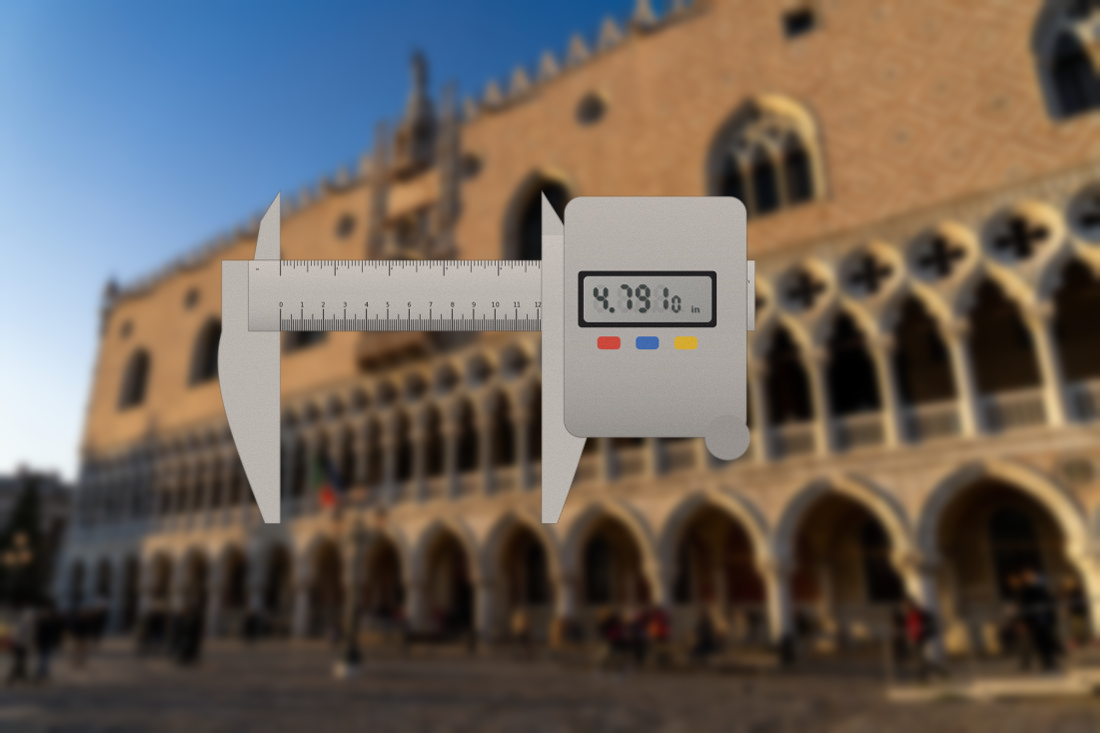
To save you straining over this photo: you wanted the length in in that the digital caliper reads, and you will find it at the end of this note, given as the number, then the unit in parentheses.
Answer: 4.7910 (in)
